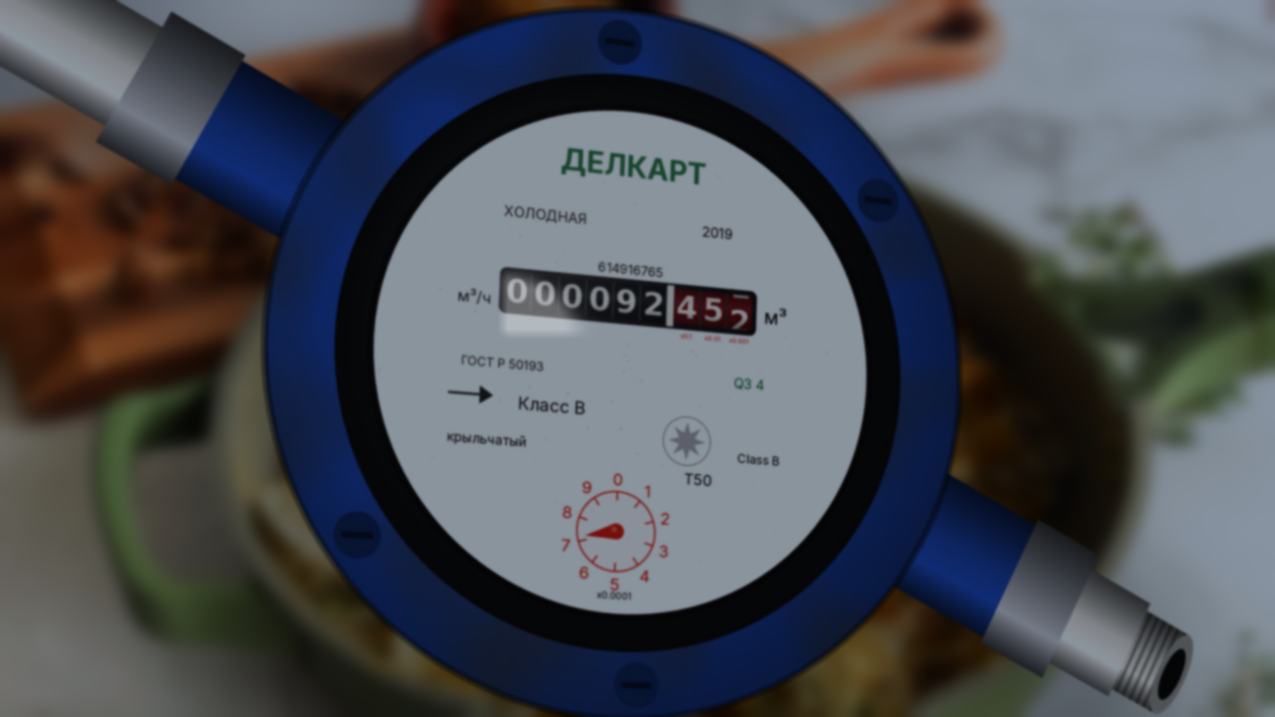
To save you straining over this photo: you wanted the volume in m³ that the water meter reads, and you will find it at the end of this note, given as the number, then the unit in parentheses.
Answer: 92.4517 (m³)
